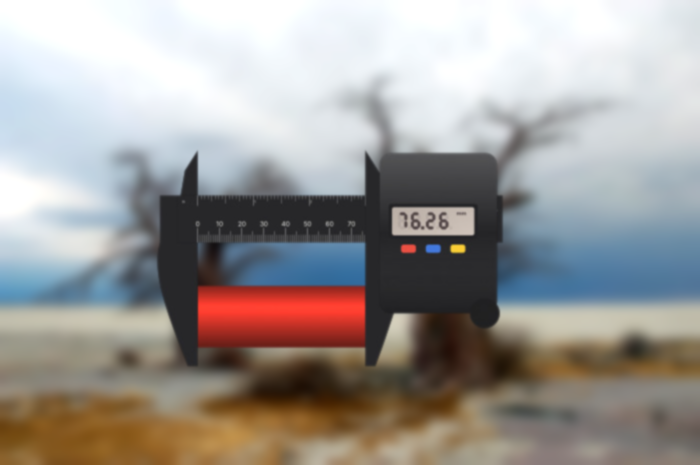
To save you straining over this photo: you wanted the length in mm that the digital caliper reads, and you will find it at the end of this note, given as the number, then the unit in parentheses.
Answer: 76.26 (mm)
